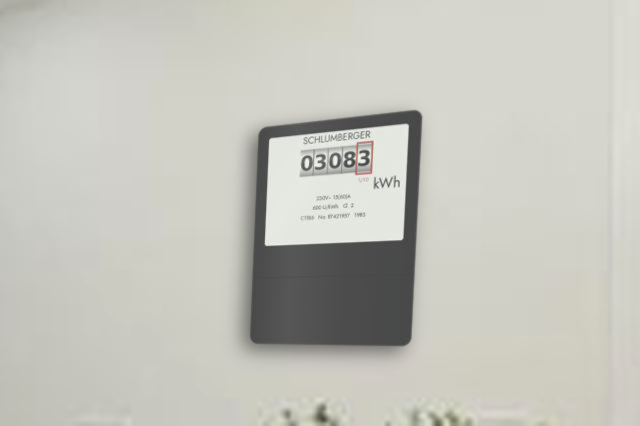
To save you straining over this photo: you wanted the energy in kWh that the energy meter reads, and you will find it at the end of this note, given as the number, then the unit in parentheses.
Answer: 308.3 (kWh)
